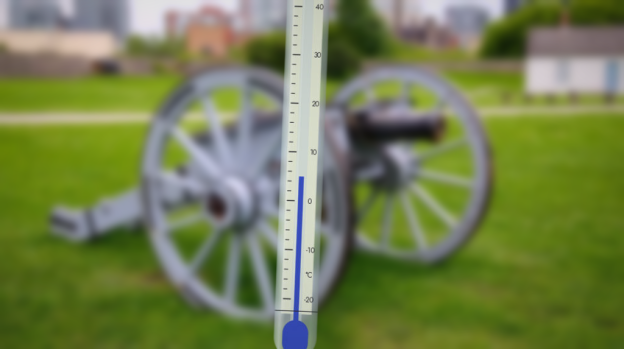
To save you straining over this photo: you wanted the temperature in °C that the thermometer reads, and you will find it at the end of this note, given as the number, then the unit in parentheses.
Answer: 5 (°C)
